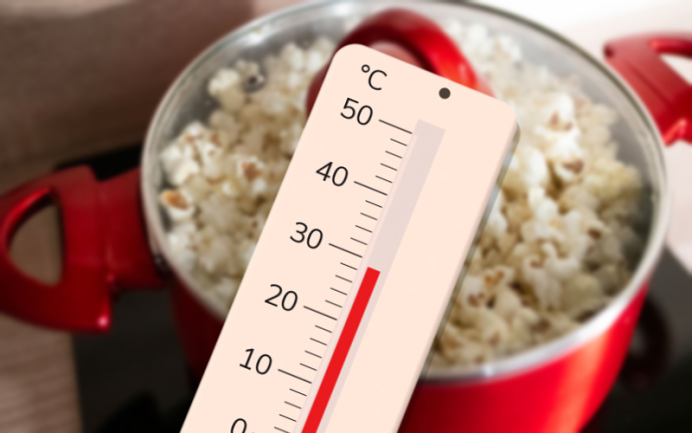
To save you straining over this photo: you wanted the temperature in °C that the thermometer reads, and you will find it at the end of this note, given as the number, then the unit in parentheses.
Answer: 29 (°C)
